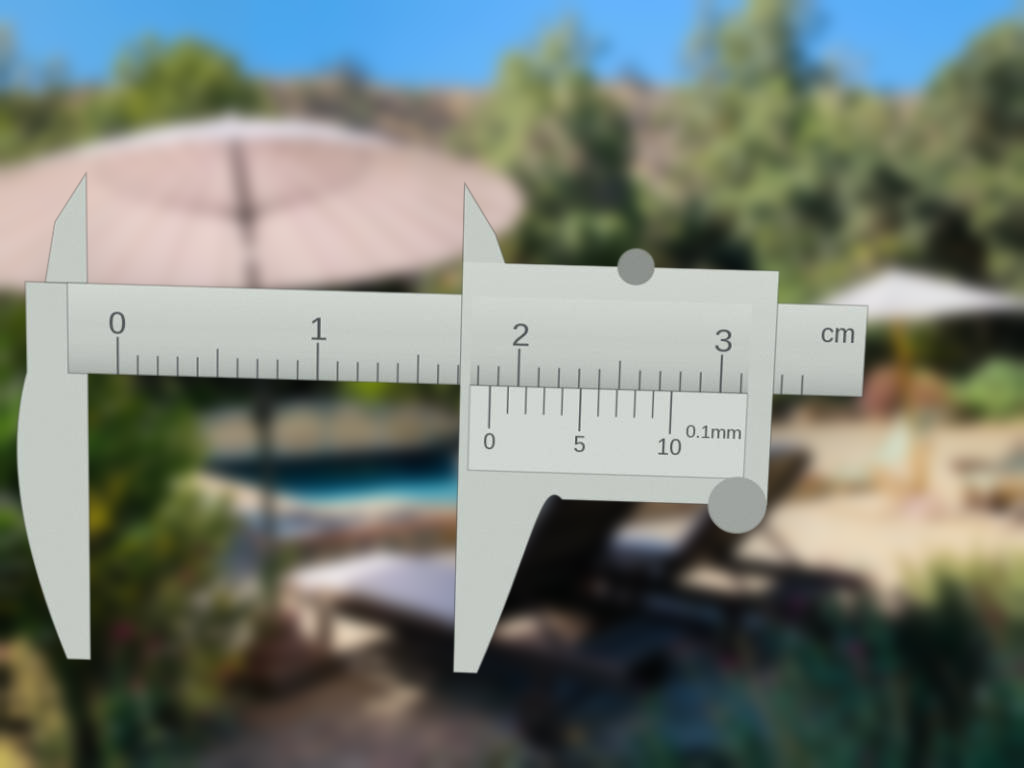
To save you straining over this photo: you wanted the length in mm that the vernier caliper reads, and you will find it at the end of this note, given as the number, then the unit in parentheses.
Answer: 18.6 (mm)
